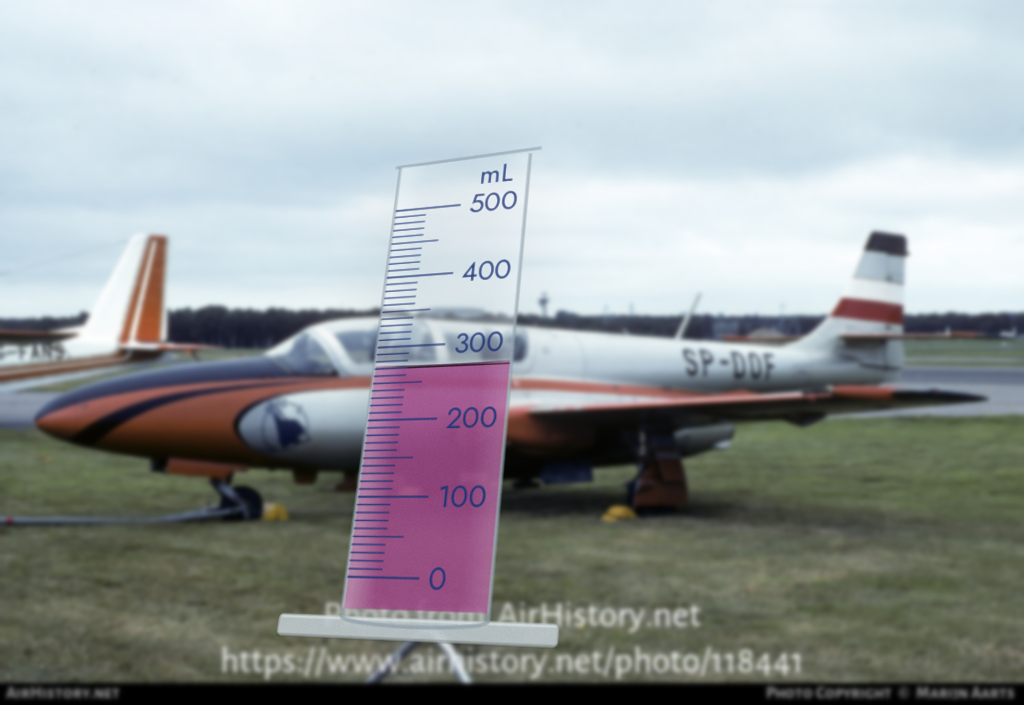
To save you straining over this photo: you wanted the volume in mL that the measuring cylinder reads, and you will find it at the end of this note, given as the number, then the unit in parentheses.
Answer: 270 (mL)
